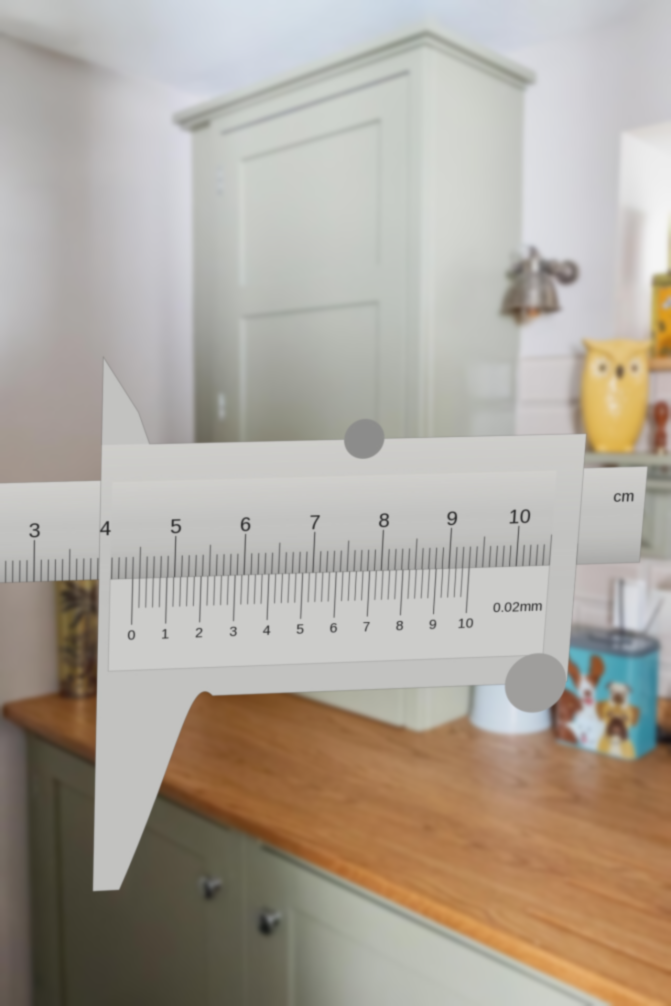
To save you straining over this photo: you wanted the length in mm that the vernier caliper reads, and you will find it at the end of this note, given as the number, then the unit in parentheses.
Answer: 44.0 (mm)
